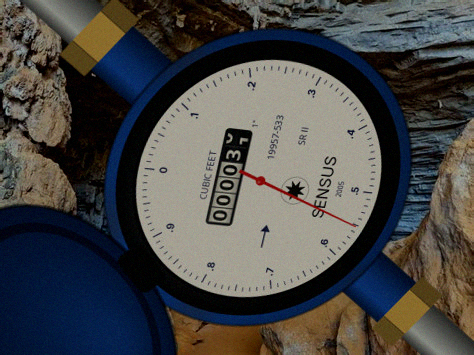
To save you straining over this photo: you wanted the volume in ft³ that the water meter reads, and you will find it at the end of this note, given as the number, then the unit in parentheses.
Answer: 30.55 (ft³)
